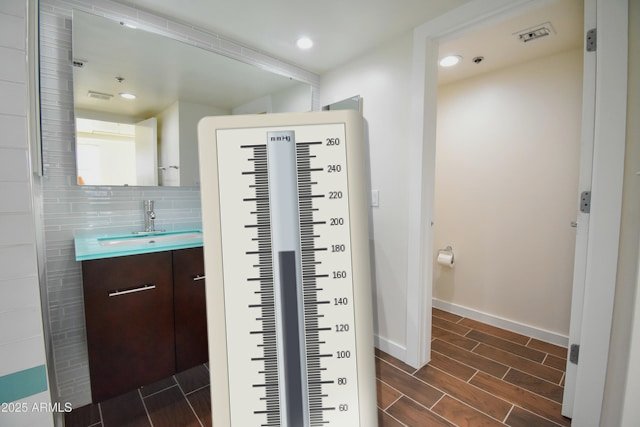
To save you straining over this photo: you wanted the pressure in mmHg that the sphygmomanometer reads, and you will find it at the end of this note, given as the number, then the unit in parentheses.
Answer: 180 (mmHg)
